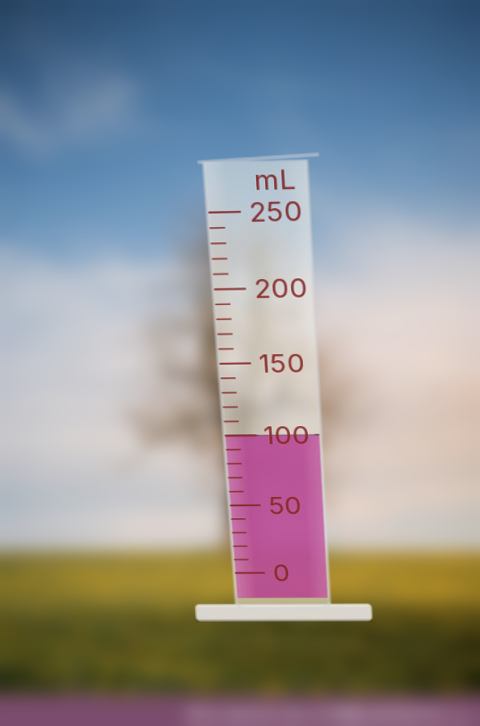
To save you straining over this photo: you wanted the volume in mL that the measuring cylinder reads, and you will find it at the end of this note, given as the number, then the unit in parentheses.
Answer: 100 (mL)
